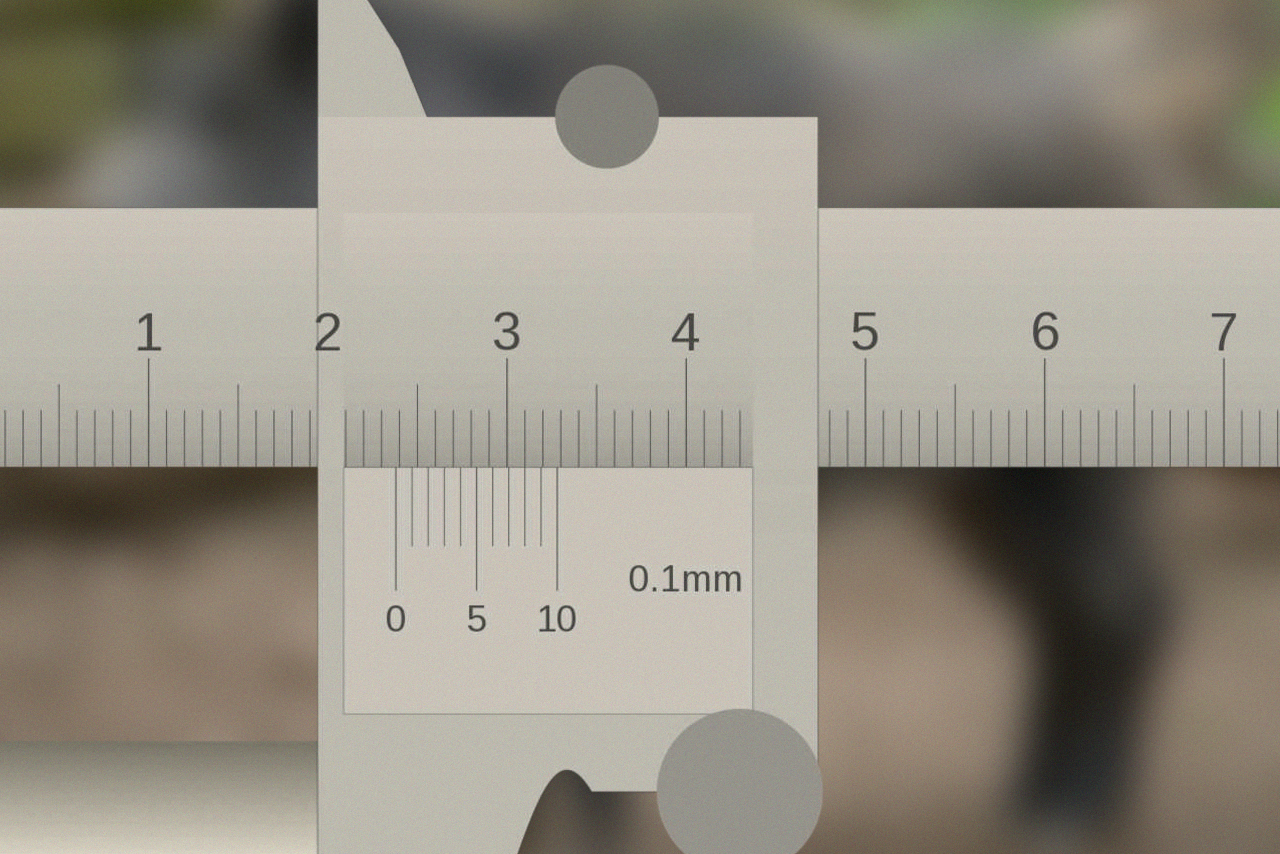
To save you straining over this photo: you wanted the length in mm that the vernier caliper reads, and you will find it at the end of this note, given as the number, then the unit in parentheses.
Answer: 23.8 (mm)
